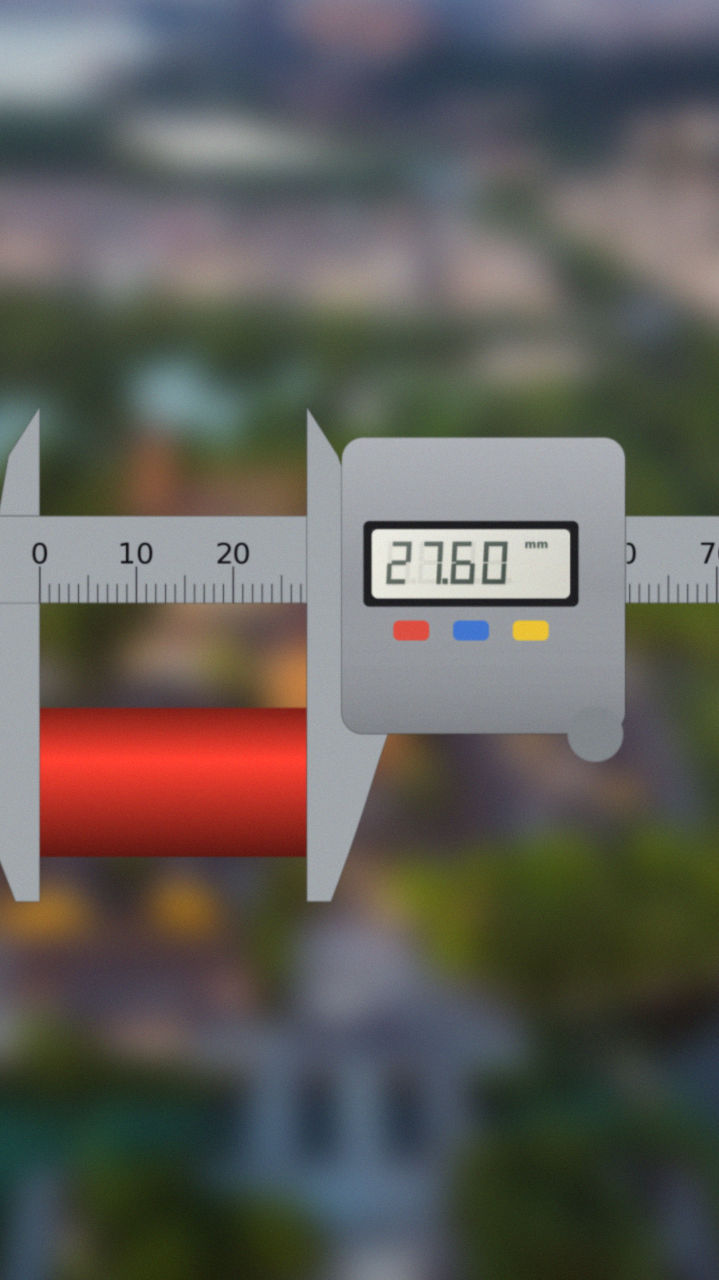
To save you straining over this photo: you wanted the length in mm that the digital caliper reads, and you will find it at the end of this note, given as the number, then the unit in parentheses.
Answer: 27.60 (mm)
